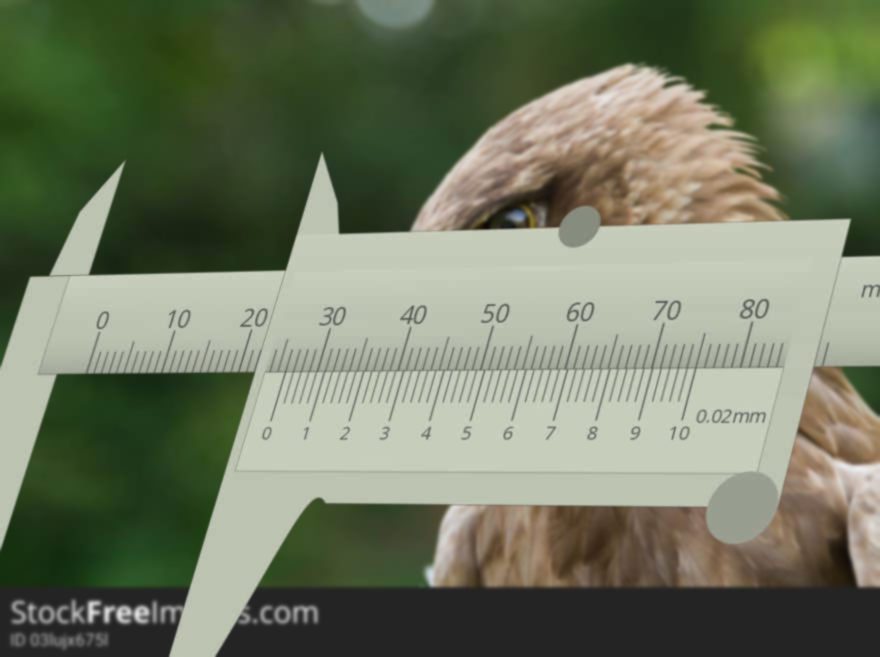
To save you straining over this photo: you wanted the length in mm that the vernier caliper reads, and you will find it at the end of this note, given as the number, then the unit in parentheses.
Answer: 26.0 (mm)
